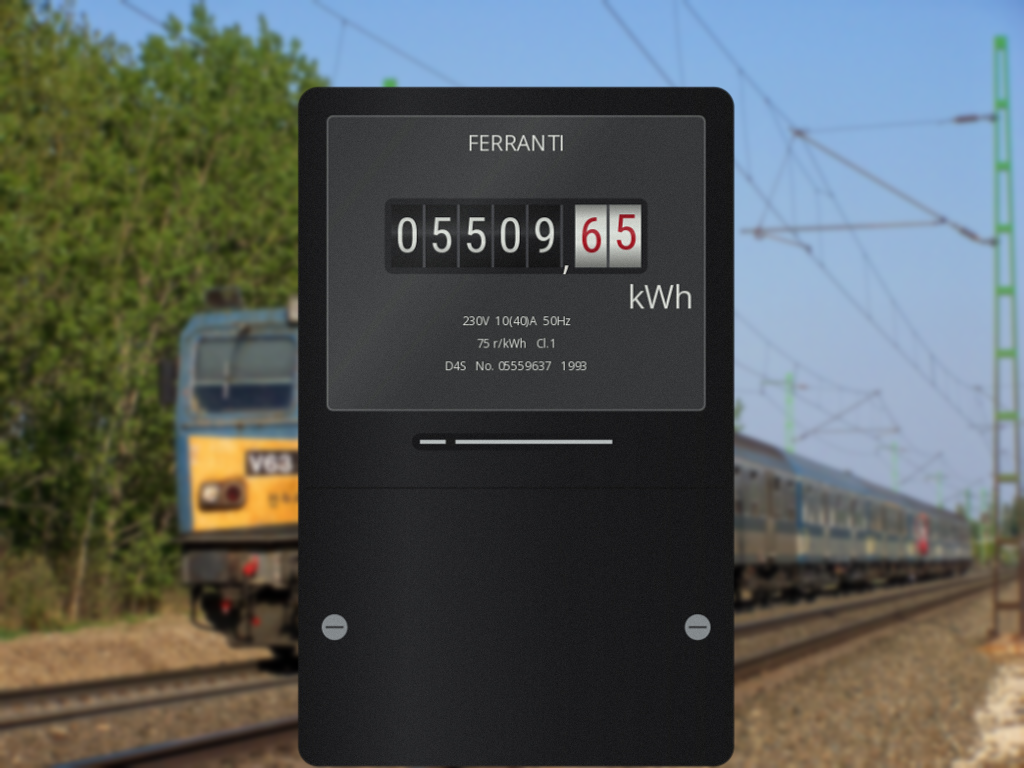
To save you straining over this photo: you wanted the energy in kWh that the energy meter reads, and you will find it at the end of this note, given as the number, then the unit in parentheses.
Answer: 5509.65 (kWh)
